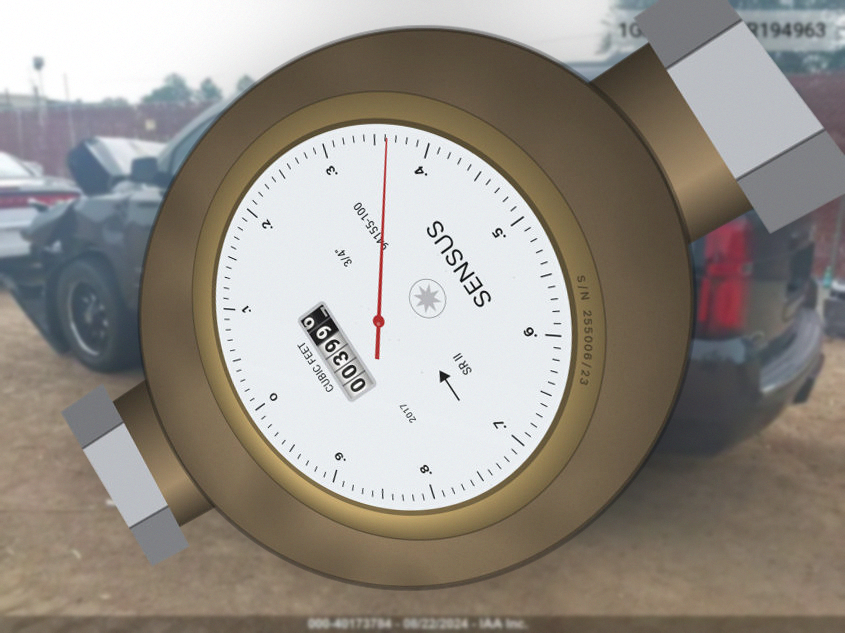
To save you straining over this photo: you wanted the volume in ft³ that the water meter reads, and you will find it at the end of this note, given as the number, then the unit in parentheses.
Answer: 3996.36 (ft³)
